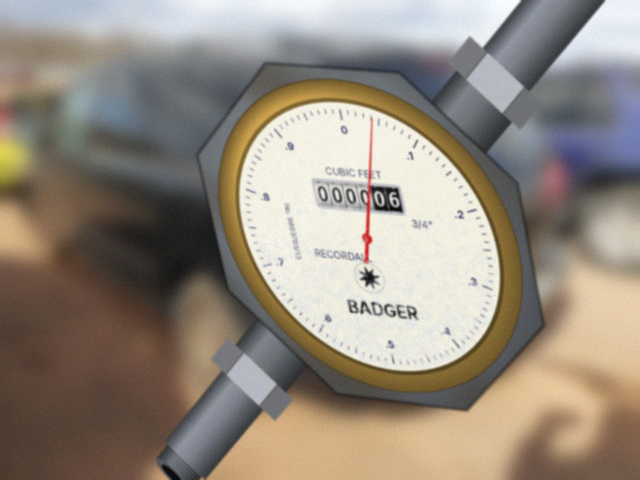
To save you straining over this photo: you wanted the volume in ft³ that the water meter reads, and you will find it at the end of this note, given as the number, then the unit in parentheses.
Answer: 6.04 (ft³)
